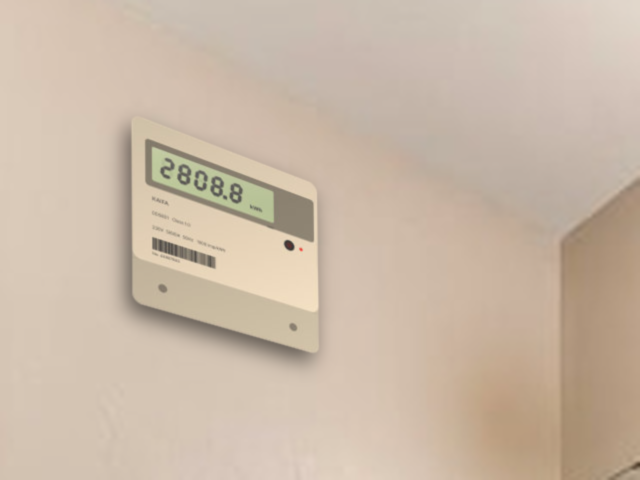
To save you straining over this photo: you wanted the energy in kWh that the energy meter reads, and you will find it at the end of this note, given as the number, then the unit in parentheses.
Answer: 2808.8 (kWh)
